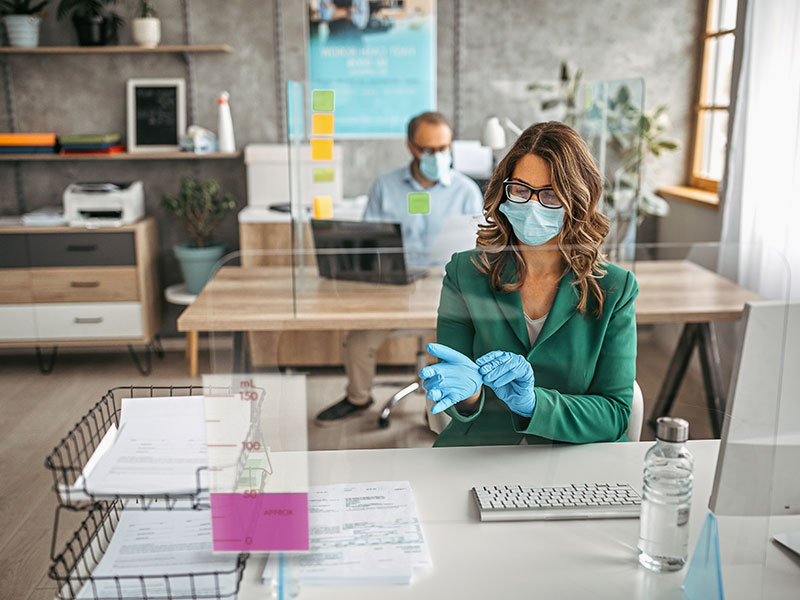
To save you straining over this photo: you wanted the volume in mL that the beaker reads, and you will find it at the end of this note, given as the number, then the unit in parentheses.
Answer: 50 (mL)
